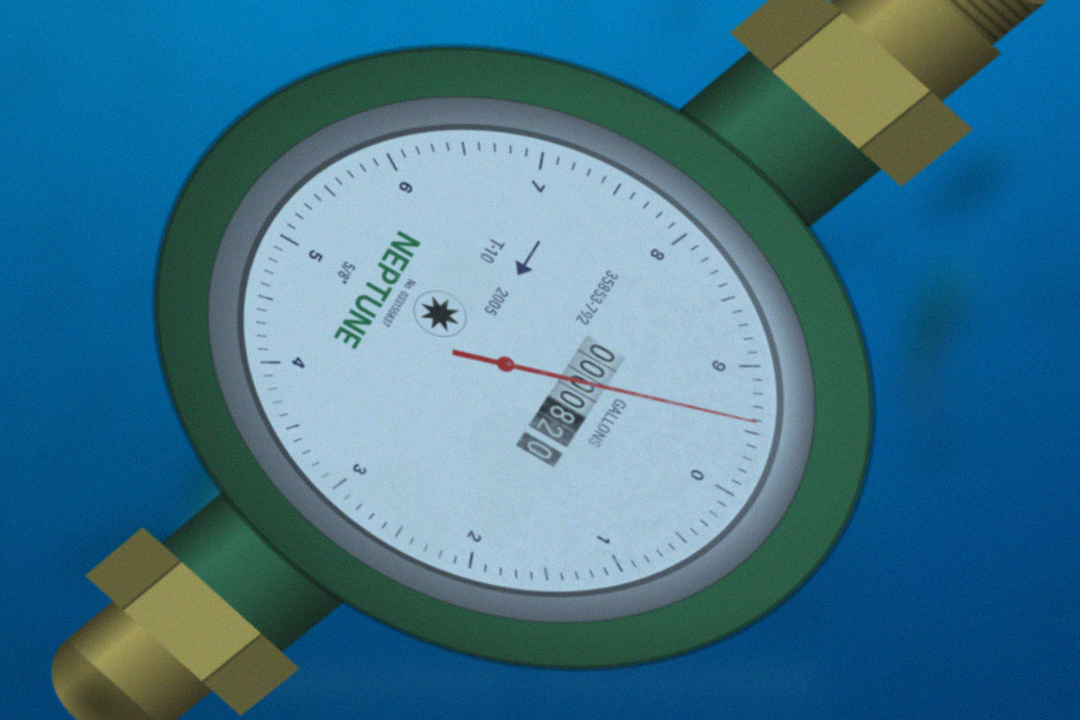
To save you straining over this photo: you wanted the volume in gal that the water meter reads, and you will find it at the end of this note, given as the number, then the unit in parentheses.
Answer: 819.4 (gal)
